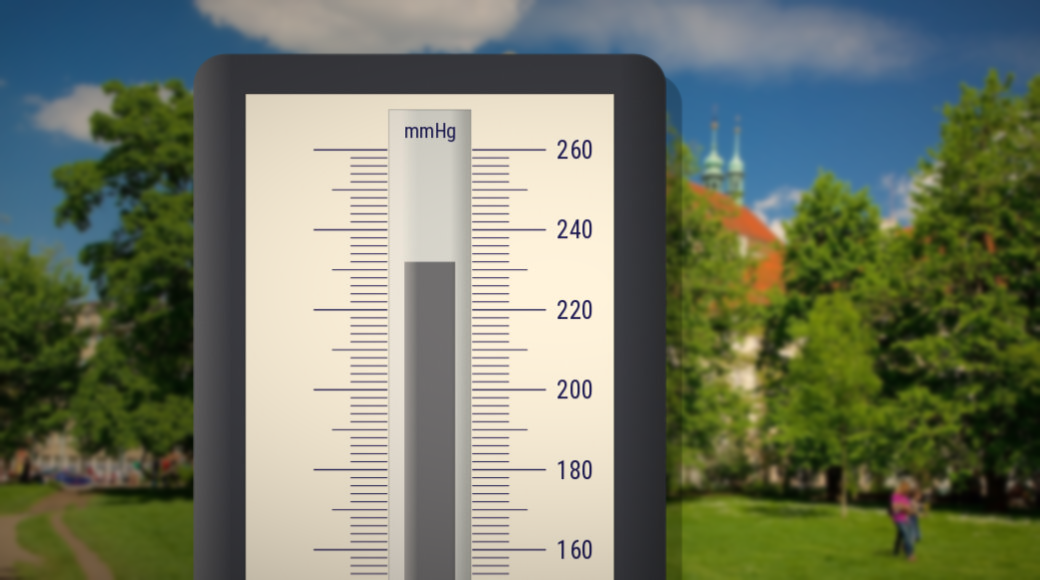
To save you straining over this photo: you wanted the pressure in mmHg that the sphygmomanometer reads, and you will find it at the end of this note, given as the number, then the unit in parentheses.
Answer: 232 (mmHg)
